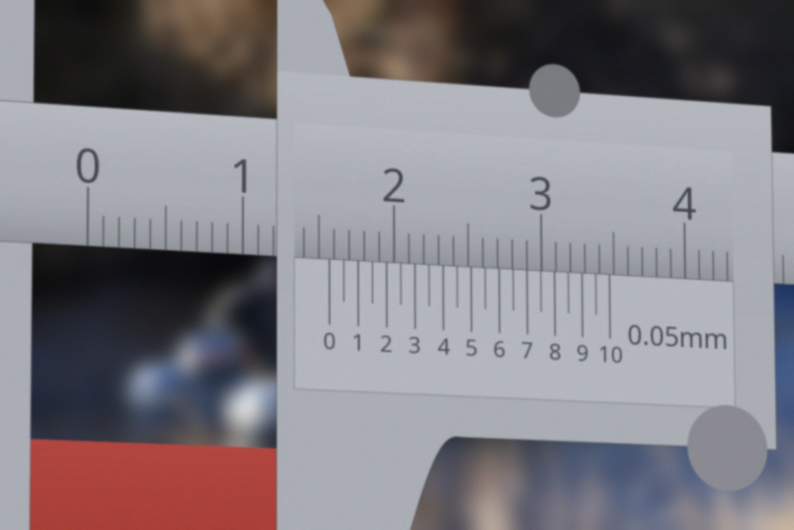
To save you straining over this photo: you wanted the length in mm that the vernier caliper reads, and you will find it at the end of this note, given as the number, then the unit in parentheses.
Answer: 15.7 (mm)
